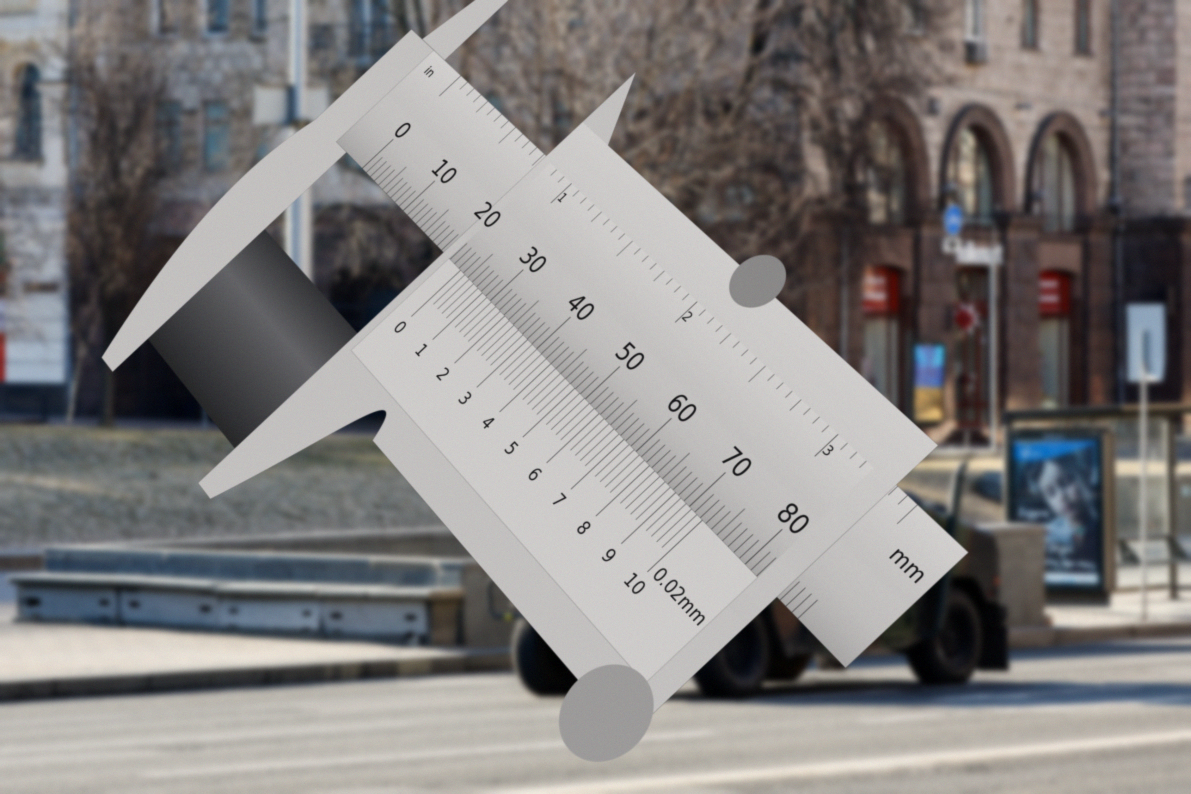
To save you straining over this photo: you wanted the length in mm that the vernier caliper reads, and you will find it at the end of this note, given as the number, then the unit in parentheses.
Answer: 23.4 (mm)
